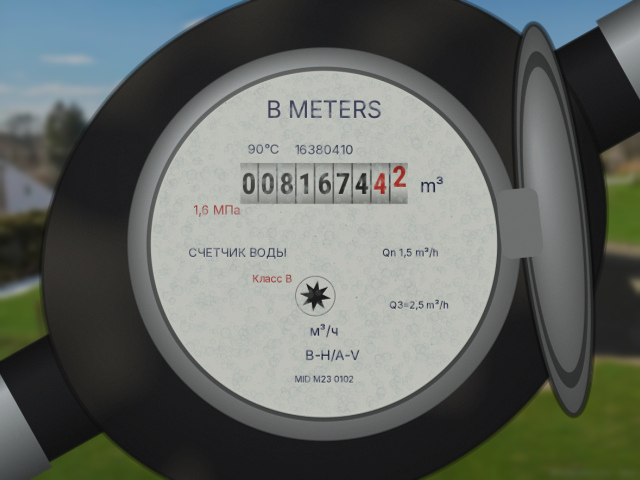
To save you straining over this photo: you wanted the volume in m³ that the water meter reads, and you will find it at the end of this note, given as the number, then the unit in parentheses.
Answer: 81674.42 (m³)
